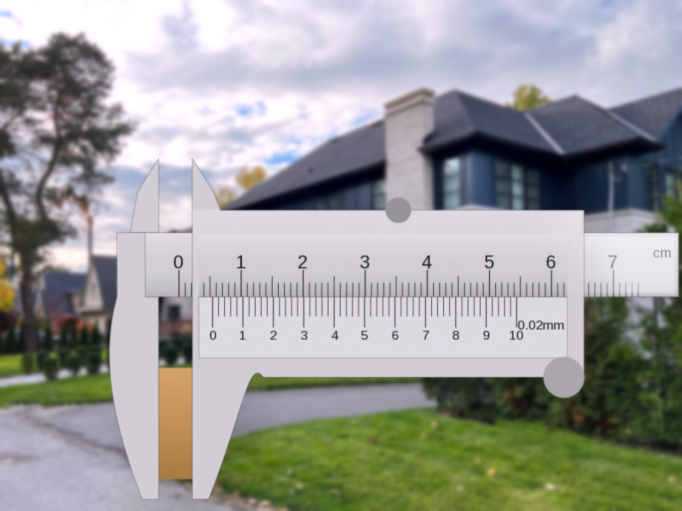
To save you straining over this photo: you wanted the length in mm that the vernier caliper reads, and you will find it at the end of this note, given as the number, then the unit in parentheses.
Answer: 5.4 (mm)
